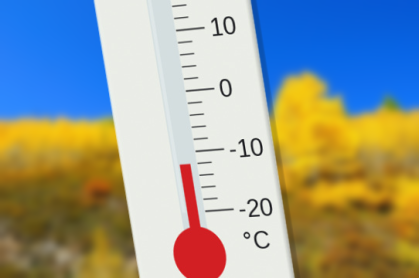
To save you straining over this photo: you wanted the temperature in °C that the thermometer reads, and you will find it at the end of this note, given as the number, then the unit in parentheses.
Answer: -12 (°C)
